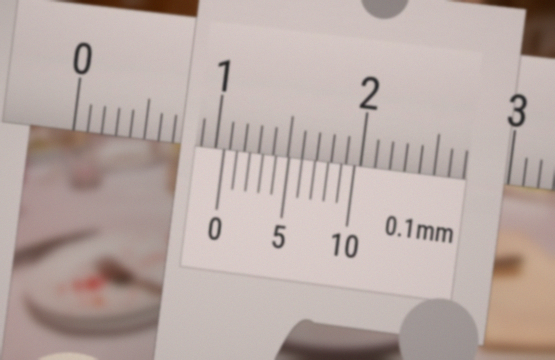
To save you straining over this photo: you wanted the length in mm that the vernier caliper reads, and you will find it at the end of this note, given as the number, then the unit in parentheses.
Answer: 10.6 (mm)
